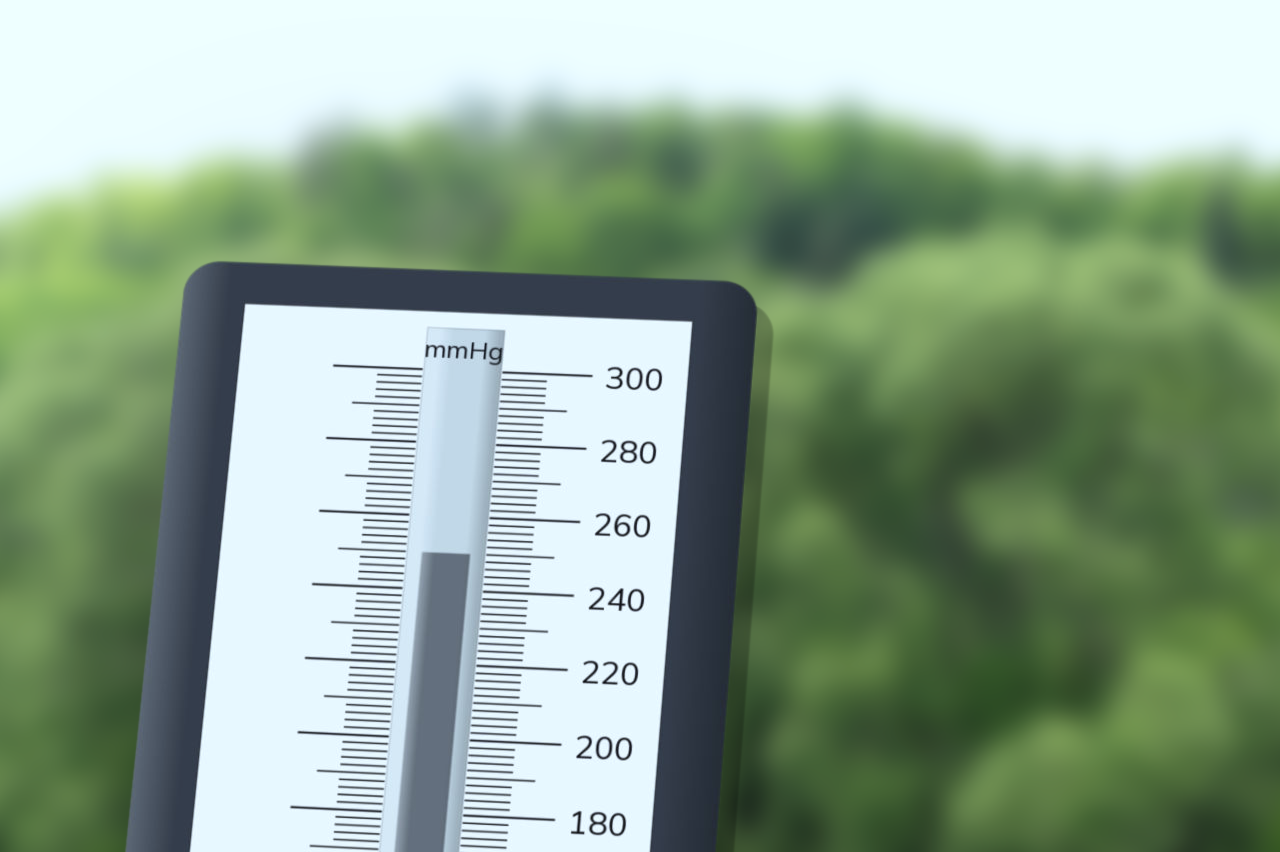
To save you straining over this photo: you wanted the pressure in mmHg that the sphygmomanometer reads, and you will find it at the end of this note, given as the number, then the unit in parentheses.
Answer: 250 (mmHg)
